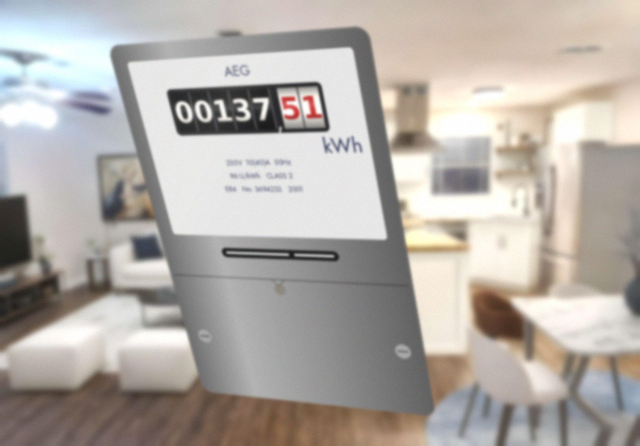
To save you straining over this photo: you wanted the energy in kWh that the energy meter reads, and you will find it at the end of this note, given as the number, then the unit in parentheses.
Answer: 137.51 (kWh)
